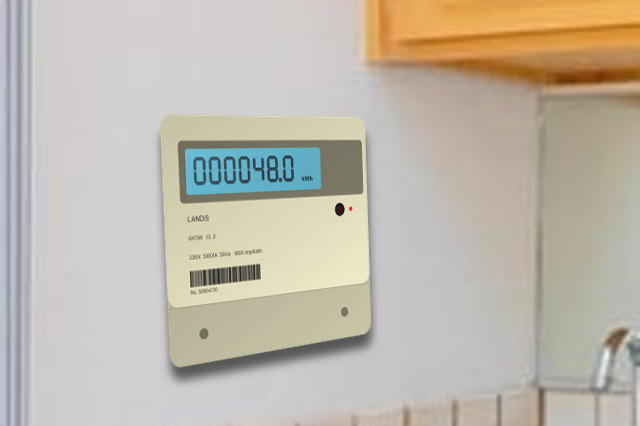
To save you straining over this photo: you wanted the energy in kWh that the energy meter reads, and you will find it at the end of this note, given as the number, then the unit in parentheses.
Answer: 48.0 (kWh)
